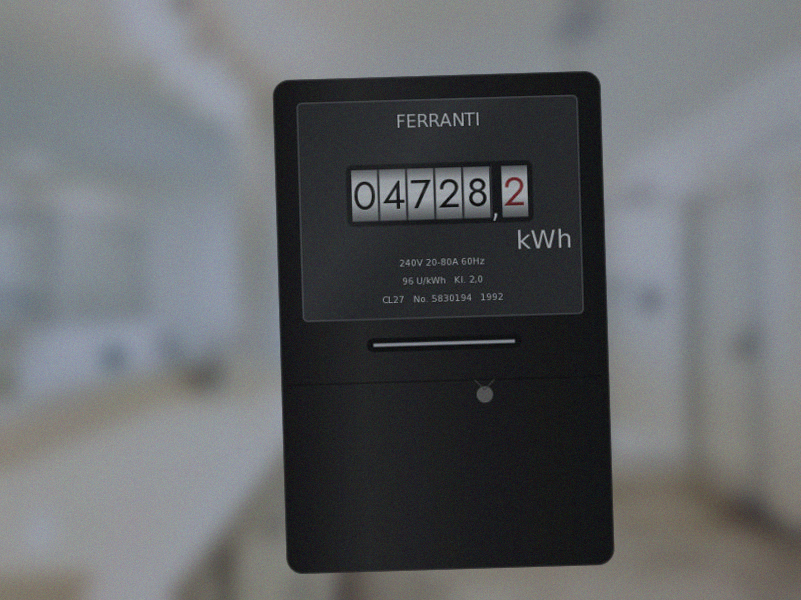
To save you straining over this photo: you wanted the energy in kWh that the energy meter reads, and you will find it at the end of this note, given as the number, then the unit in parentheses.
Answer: 4728.2 (kWh)
